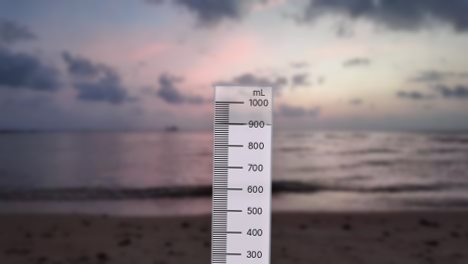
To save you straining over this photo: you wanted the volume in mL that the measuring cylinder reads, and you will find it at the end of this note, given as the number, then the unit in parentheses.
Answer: 900 (mL)
